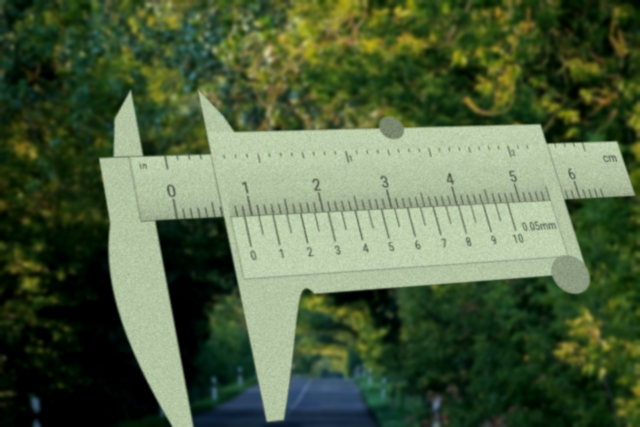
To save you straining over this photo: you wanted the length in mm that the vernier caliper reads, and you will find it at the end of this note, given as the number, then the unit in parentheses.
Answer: 9.0 (mm)
